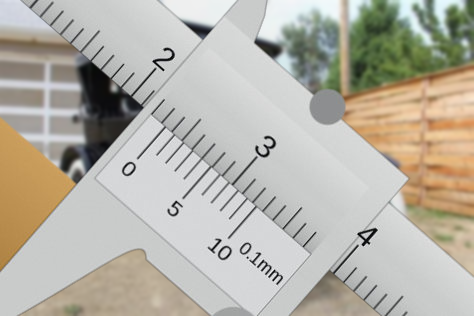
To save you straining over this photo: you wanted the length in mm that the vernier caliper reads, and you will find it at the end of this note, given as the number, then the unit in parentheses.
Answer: 23.4 (mm)
